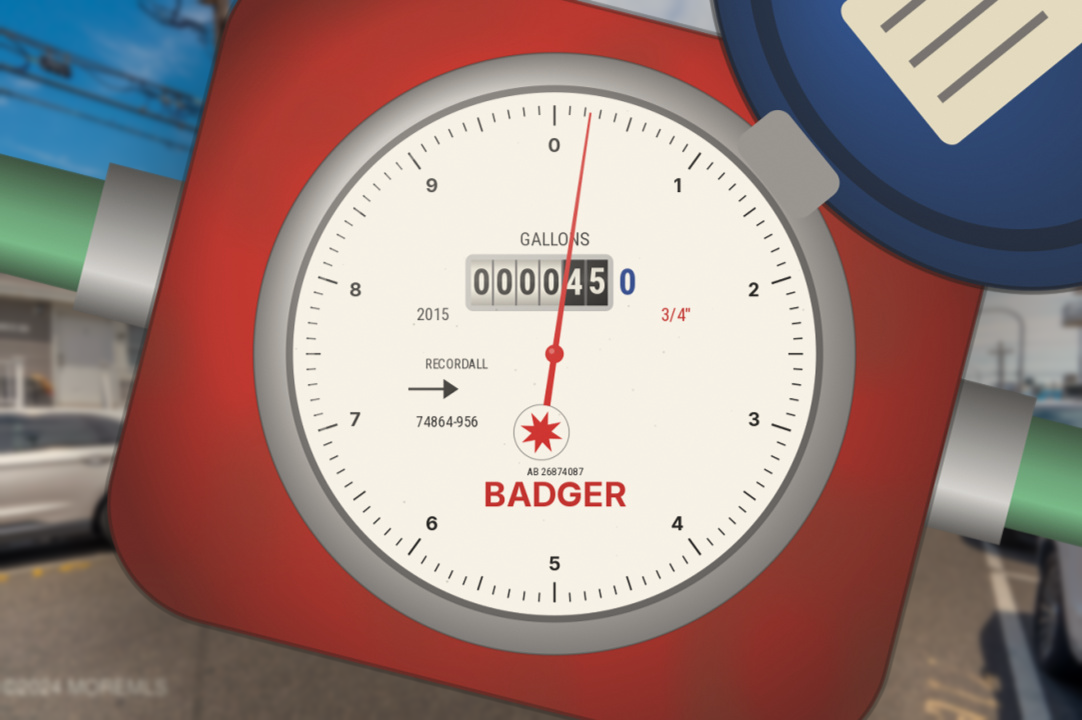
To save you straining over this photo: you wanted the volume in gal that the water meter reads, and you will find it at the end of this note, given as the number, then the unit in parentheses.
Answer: 450.2 (gal)
